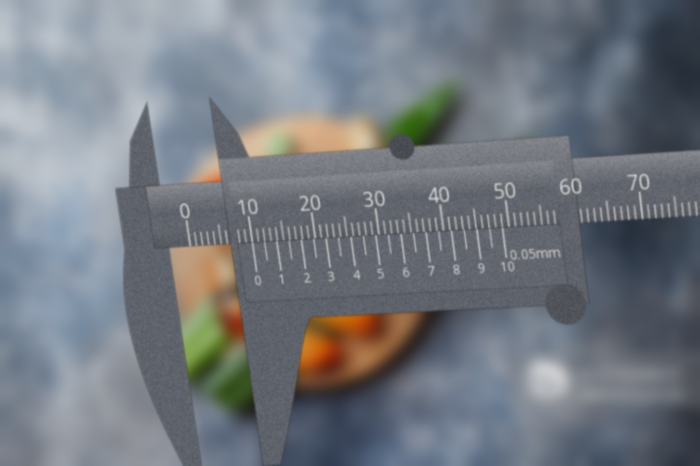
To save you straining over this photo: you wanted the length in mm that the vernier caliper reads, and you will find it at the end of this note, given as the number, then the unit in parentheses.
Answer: 10.0 (mm)
